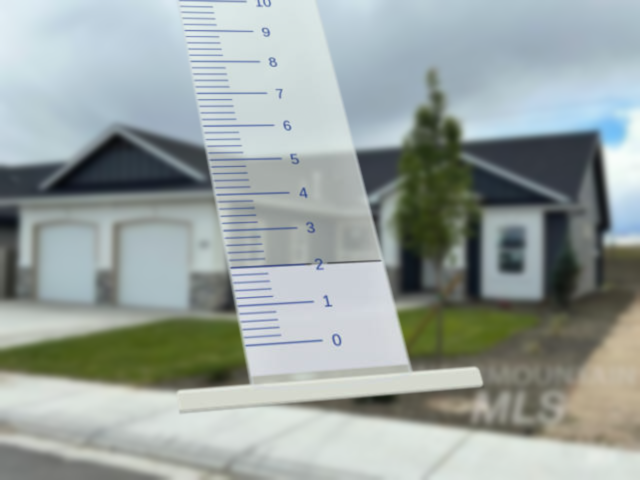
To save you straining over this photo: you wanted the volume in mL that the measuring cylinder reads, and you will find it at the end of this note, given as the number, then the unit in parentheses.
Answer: 2 (mL)
